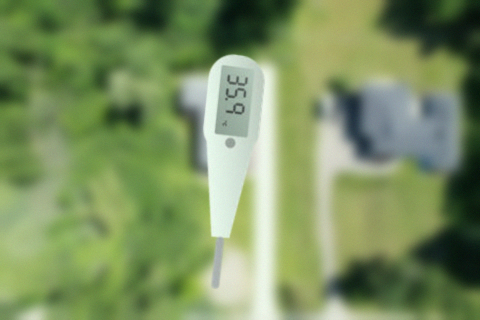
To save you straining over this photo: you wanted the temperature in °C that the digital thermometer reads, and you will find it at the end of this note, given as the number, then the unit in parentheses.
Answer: 35.9 (°C)
